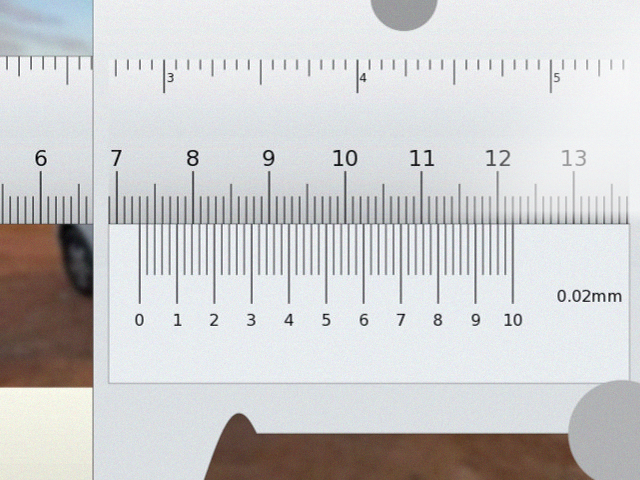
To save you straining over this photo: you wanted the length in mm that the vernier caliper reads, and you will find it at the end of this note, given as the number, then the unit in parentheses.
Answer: 73.0 (mm)
